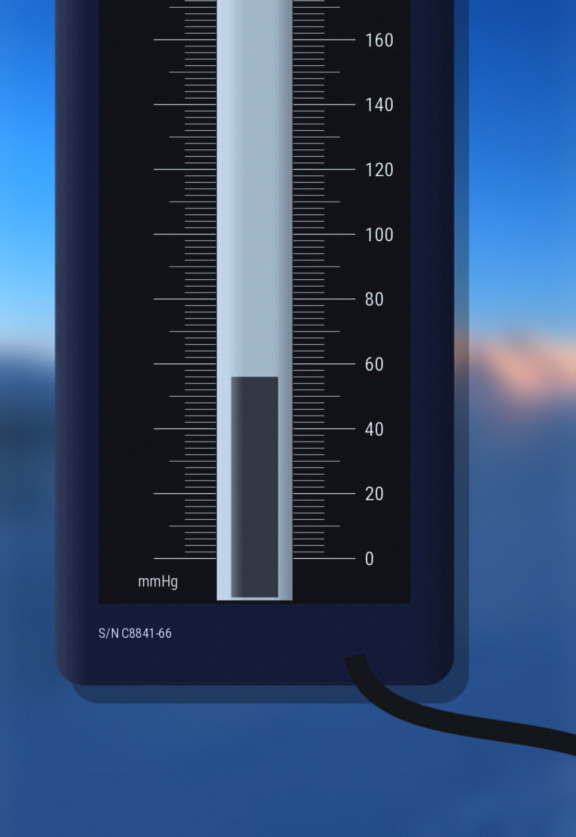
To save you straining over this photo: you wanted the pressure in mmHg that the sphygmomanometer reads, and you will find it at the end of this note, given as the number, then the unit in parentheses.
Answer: 56 (mmHg)
